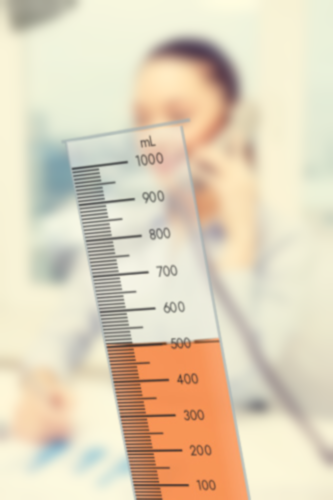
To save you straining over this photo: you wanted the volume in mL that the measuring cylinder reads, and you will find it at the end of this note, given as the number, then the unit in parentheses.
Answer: 500 (mL)
